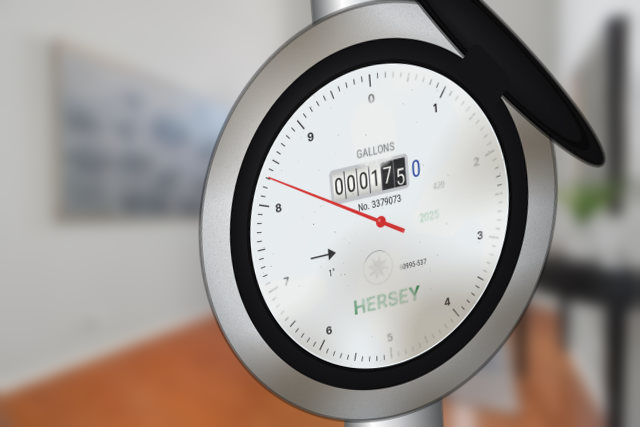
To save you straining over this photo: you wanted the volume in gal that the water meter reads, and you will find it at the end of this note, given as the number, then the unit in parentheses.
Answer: 1748.3 (gal)
